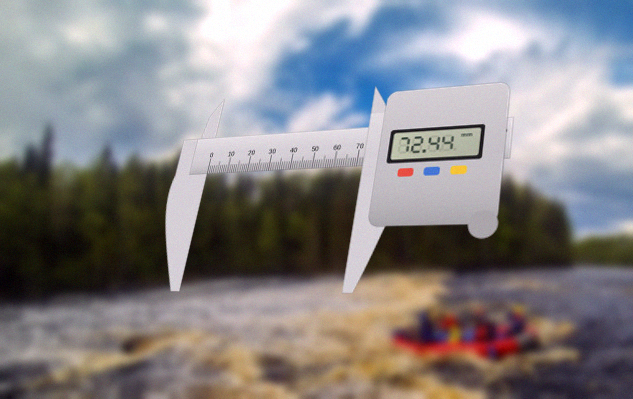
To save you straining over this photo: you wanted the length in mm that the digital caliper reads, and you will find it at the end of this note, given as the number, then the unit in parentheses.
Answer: 72.44 (mm)
